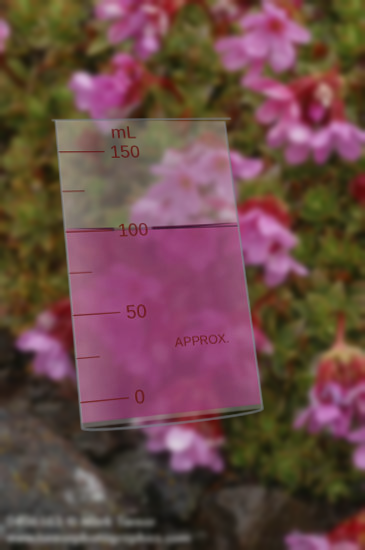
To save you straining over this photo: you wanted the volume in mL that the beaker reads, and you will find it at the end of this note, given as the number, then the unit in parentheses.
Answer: 100 (mL)
